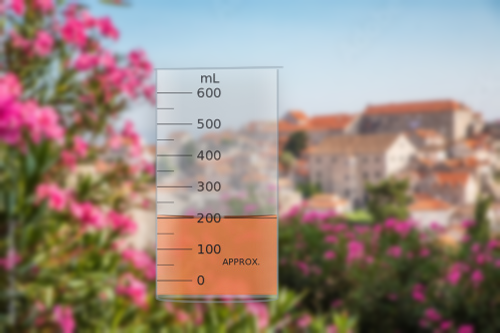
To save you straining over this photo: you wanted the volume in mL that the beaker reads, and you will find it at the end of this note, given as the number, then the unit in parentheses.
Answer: 200 (mL)
